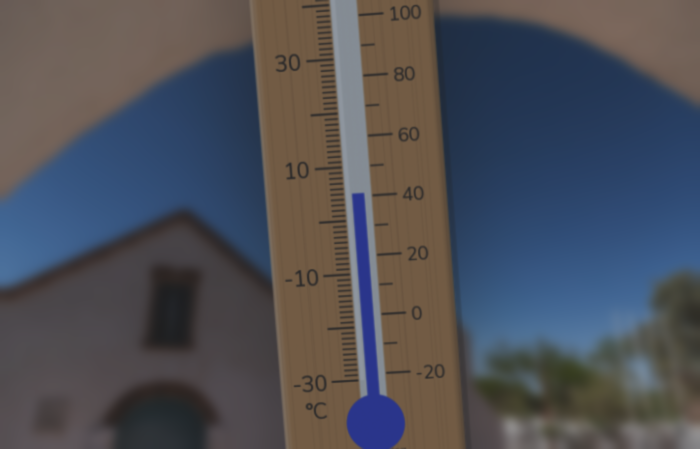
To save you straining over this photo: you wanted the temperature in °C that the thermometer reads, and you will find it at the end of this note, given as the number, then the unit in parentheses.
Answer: 5 (°C)
